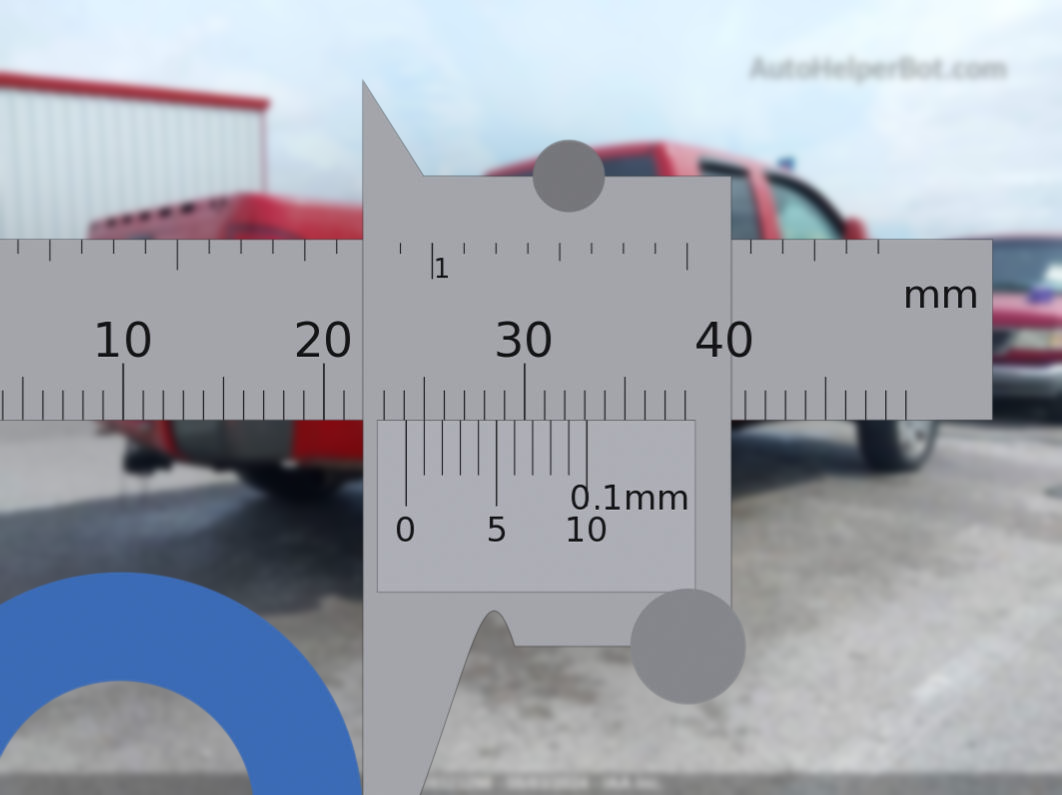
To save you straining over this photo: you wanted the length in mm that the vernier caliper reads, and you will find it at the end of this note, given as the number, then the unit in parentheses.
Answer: 24.1 (mm)
